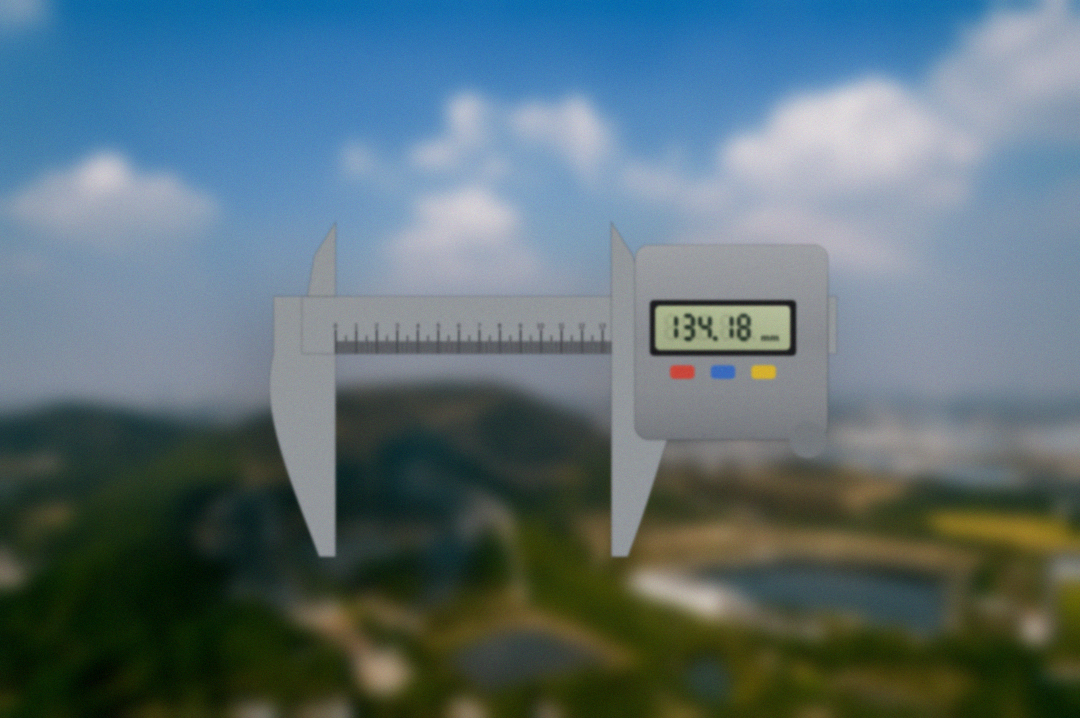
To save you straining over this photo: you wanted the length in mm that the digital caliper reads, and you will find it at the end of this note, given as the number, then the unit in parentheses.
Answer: 134.18 (mm)
